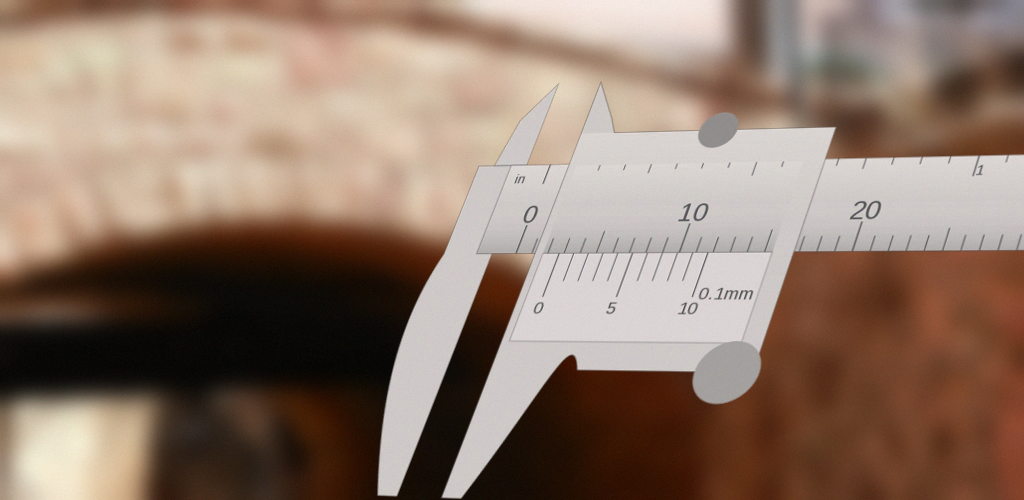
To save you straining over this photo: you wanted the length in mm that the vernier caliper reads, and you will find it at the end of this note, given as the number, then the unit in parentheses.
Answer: 2.7 (mm)
